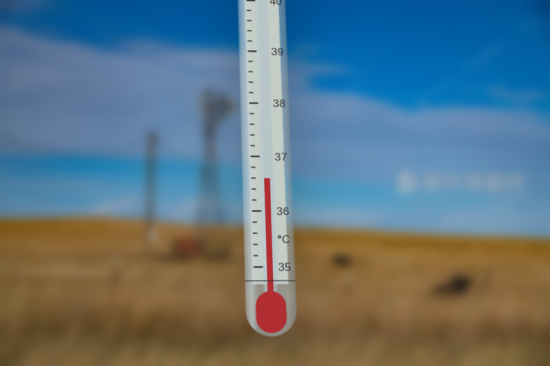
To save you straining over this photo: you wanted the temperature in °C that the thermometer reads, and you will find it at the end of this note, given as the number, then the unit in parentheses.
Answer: 36.6 (°C)
